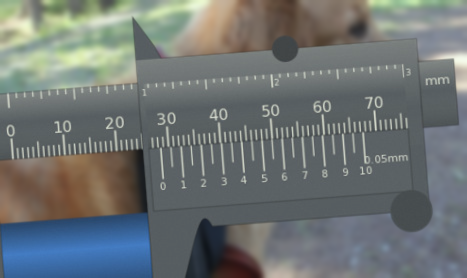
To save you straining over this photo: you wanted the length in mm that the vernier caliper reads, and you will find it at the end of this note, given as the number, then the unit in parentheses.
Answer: 28.5 (mm)
